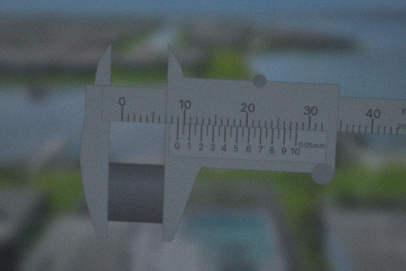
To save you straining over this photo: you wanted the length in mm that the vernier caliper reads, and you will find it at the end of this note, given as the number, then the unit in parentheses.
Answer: 9.0 (mm)
